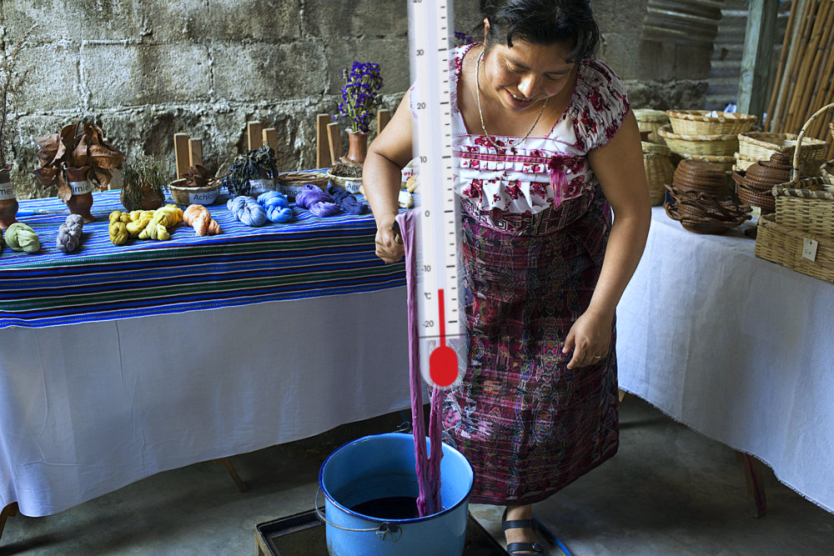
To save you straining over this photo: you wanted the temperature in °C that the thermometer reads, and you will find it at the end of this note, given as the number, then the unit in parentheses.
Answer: -14 (°C)
